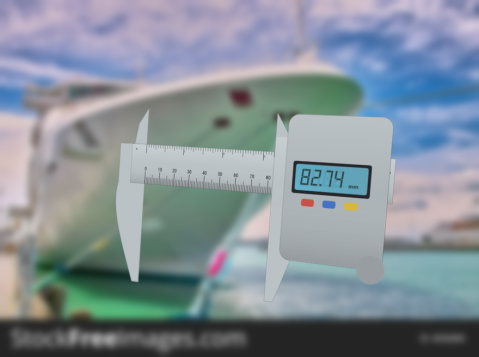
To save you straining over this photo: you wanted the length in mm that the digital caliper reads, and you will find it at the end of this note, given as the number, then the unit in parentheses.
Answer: 82.74 (mm)
